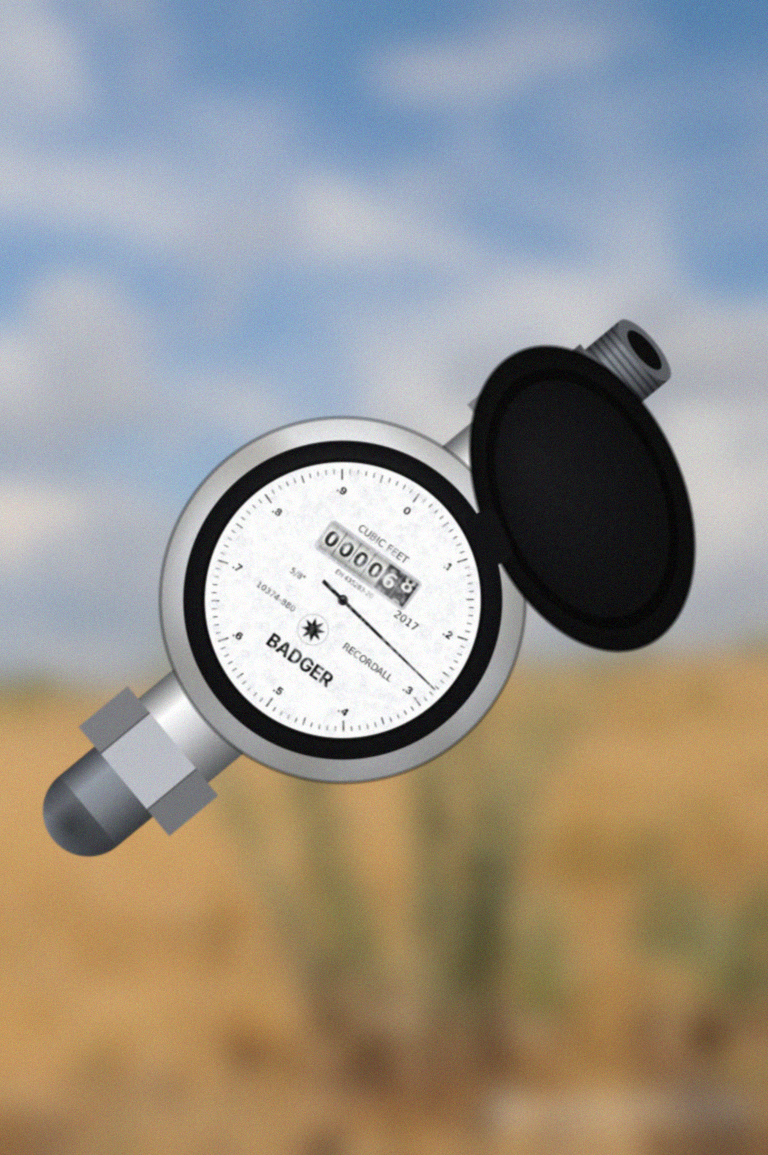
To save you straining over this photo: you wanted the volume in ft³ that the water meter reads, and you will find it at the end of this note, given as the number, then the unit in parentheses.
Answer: 68.27 (ft³)
